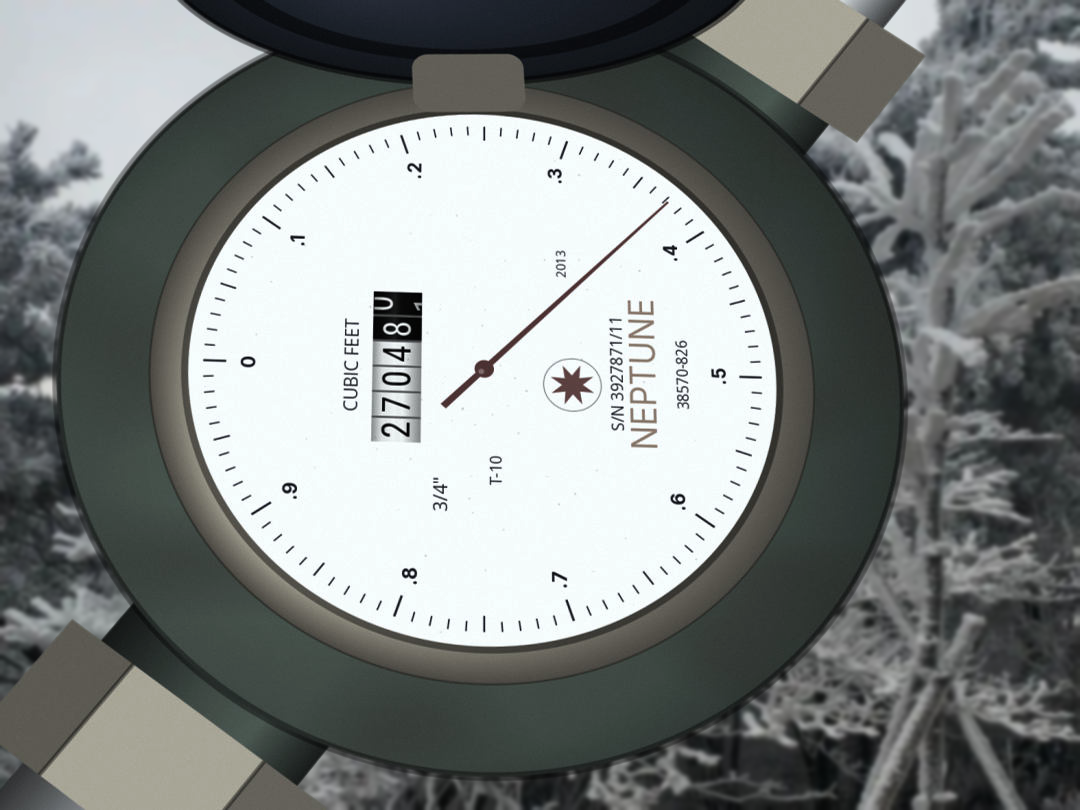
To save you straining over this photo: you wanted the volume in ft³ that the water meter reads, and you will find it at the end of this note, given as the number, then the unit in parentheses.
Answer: 270480.37 (ft³)
